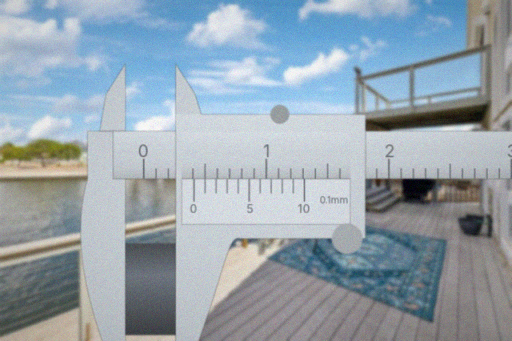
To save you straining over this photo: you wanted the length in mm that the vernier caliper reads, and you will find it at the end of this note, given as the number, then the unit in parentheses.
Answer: 4.1 (mm)
